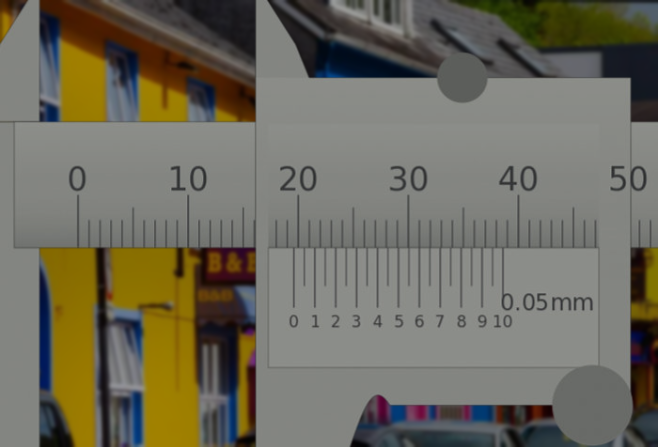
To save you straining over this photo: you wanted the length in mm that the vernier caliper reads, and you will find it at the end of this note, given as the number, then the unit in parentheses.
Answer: 19.6 (mm)
